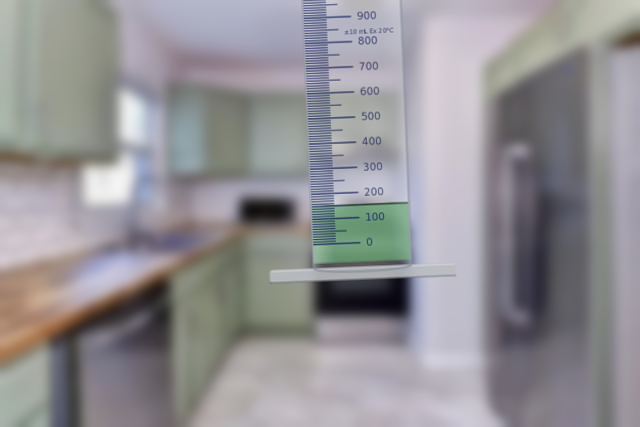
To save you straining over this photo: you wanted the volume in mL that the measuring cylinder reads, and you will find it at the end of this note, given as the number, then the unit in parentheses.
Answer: 150 (mL)
